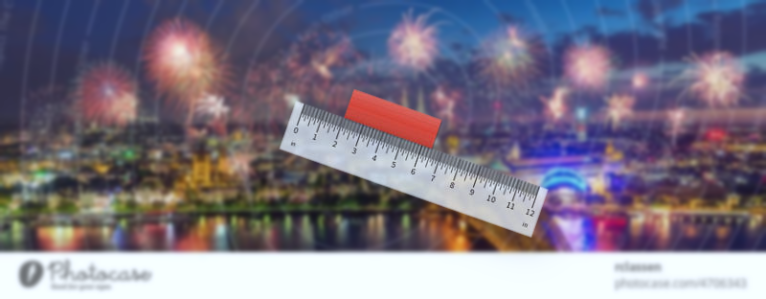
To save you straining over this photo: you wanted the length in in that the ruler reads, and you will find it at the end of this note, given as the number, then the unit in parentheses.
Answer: 4.5 (in)
